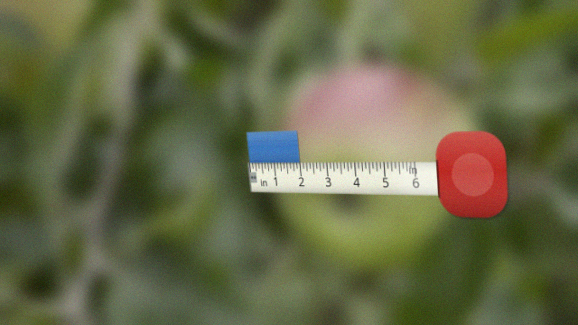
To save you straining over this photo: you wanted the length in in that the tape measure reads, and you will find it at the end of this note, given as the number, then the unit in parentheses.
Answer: 2 (in)
